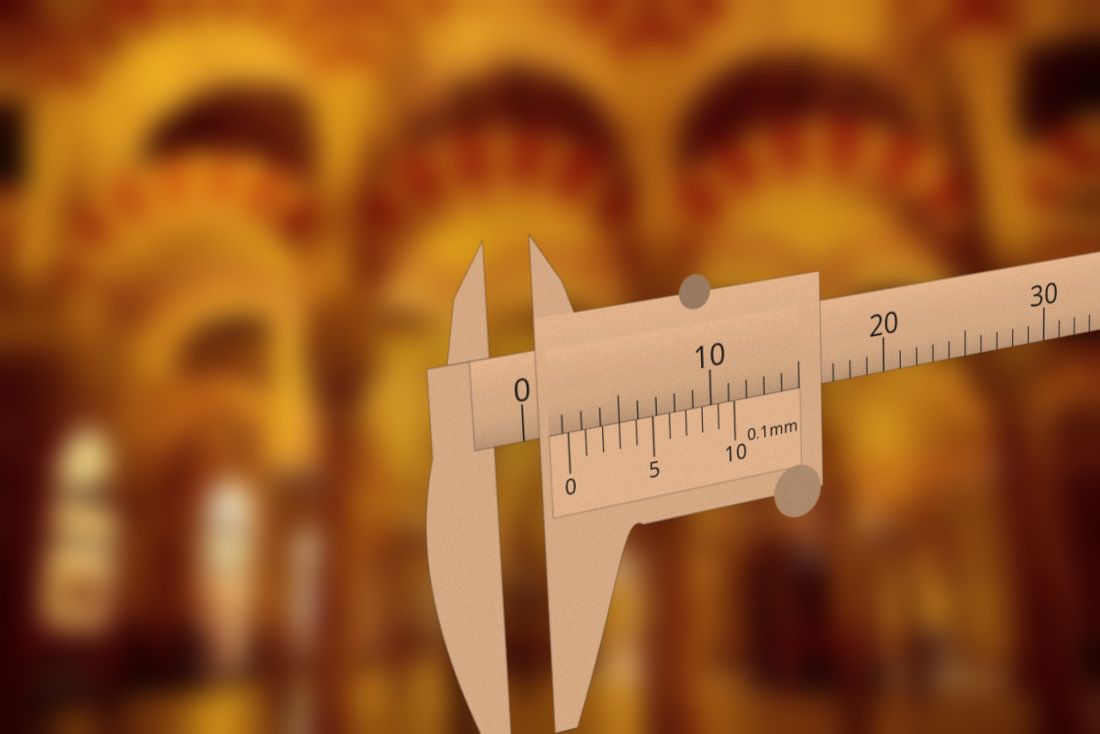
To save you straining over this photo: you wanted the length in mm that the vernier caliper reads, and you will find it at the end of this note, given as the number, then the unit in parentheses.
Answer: 2.3 (mm)
